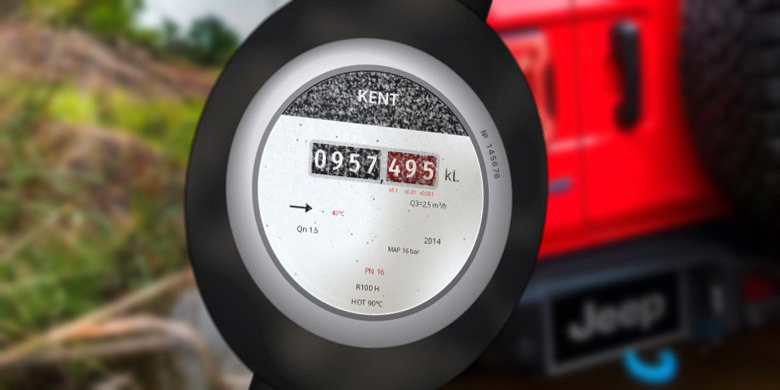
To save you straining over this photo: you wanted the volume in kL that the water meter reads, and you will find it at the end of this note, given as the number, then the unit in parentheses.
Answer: 957.495 (kL)
